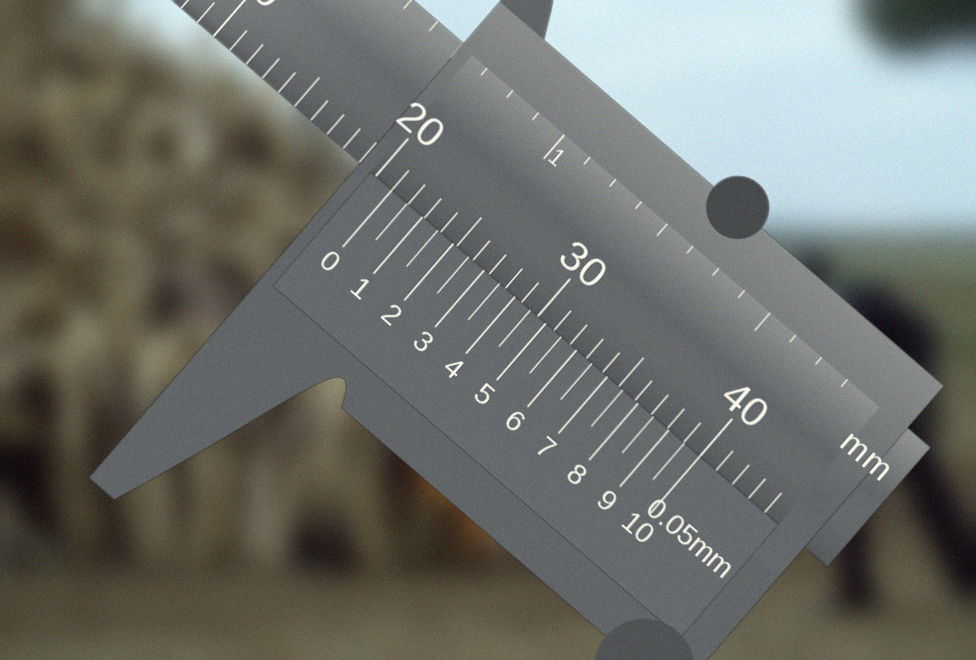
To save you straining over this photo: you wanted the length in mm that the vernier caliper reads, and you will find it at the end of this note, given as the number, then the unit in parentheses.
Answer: 21.0 (mm)
